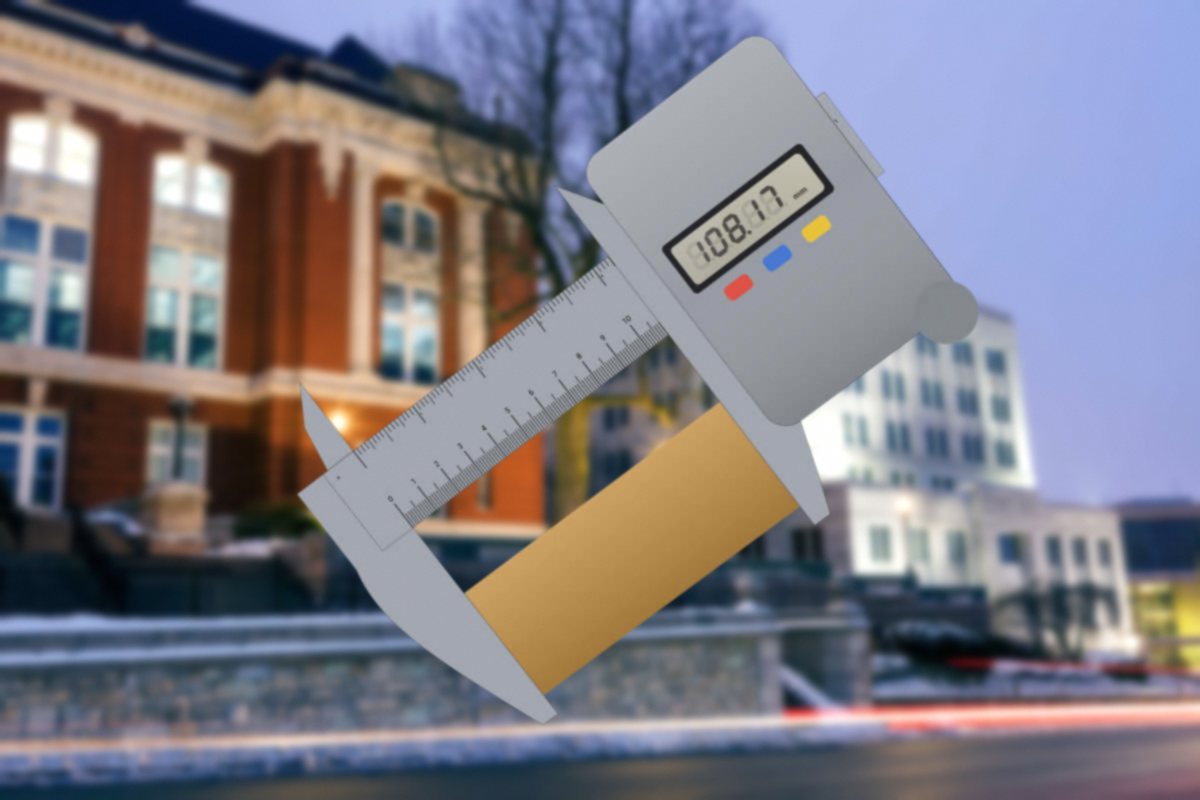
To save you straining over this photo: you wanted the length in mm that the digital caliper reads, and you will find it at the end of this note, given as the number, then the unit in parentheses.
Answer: 108.17 (mm)
